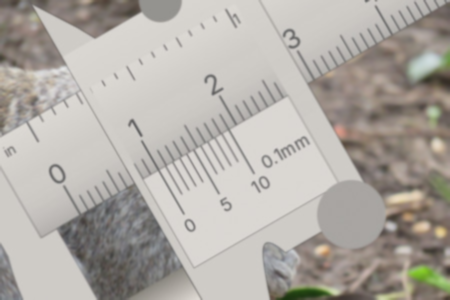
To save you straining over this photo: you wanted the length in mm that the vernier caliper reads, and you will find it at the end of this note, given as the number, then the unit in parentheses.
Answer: 10.0 (mm)
